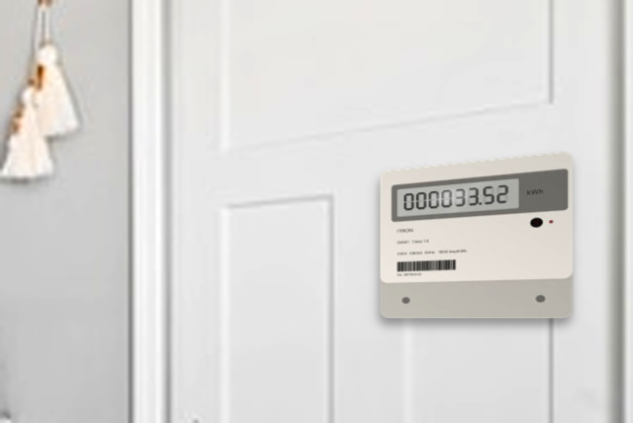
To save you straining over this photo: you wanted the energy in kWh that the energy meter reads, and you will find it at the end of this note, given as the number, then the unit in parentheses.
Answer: 33.52 (kWh)
